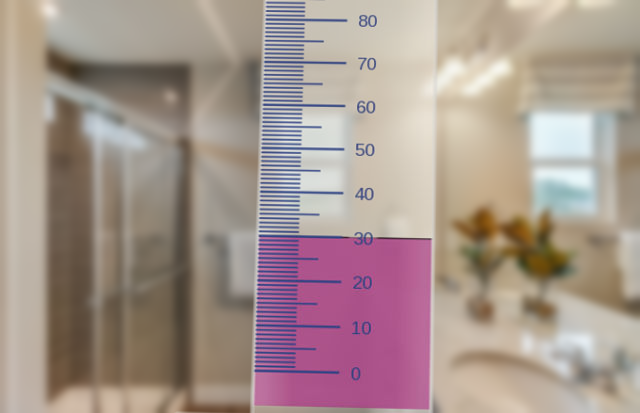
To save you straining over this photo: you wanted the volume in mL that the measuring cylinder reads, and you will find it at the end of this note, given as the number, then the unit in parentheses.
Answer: 30 (mL)
